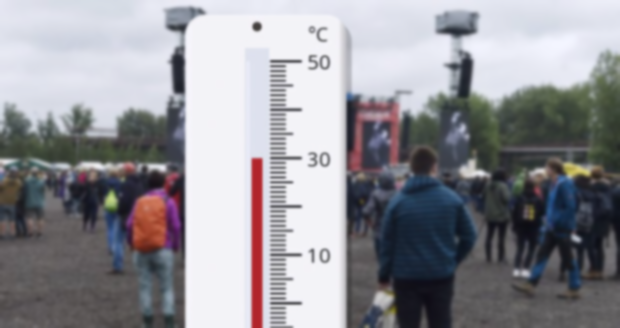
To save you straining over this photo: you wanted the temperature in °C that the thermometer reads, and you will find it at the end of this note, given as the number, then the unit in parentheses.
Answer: 30 (°C)
